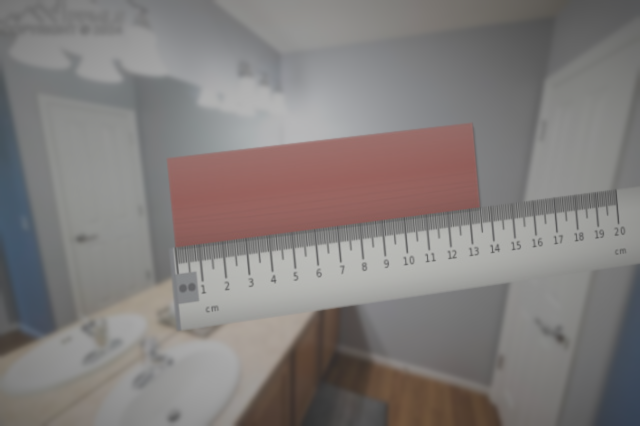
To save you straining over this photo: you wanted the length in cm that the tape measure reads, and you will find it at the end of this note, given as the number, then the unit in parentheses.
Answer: 13.5 (cm)
